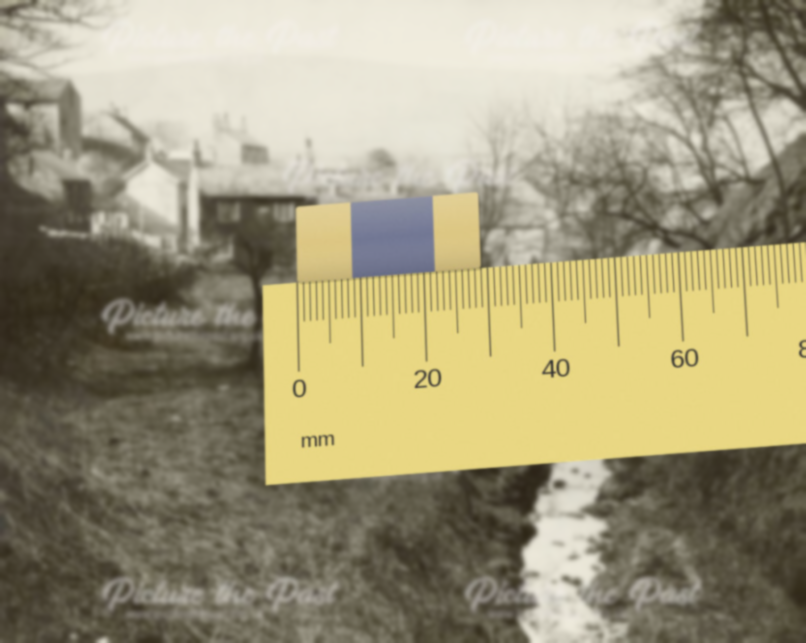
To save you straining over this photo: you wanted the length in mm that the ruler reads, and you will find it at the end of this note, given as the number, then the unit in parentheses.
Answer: 29 (mm)
